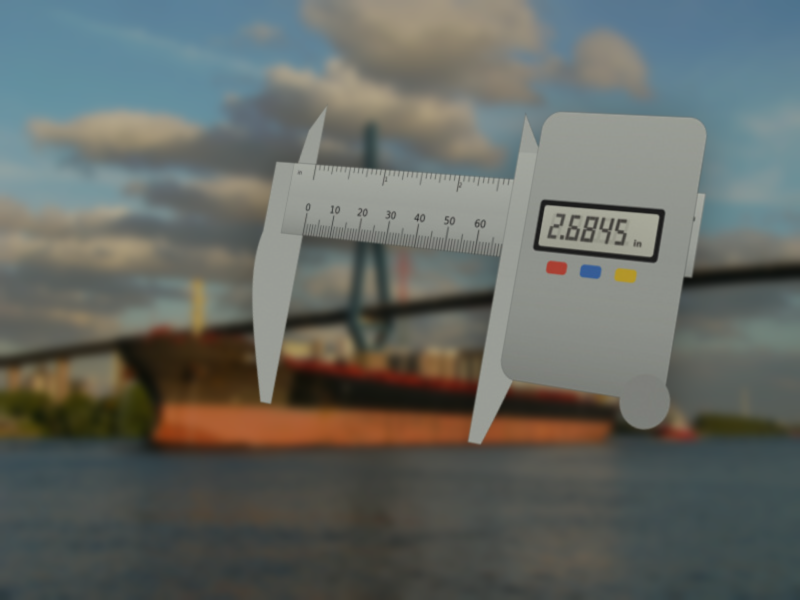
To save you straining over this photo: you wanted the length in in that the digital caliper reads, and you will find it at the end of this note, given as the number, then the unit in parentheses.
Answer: 2.6845 (in)
